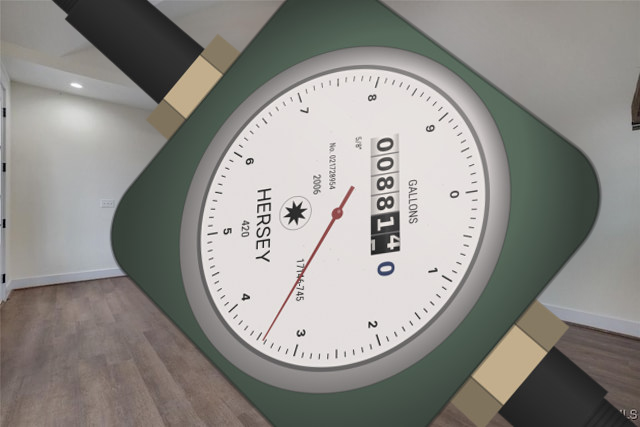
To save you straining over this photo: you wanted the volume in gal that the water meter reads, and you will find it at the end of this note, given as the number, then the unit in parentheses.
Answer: 88143.4 (gal)
